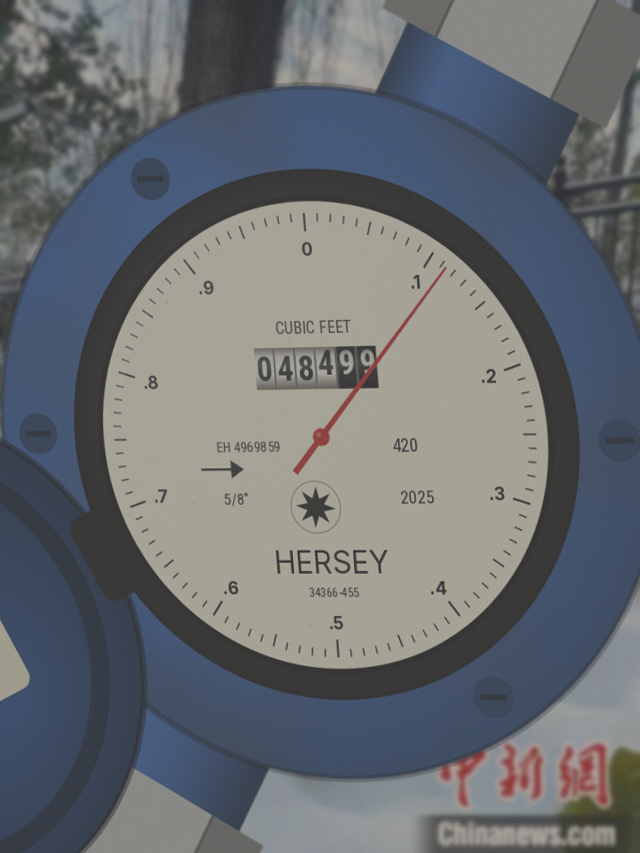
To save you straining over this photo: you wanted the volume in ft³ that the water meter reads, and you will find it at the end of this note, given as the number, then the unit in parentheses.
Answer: 48499.11 (ft³)
